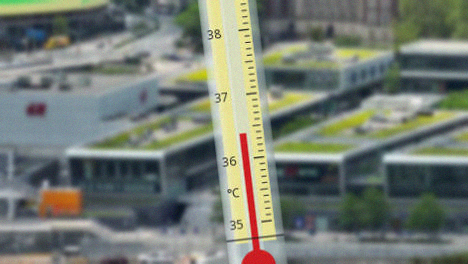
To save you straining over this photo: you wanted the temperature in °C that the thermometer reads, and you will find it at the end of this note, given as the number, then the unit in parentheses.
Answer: 36.4 (°C)
